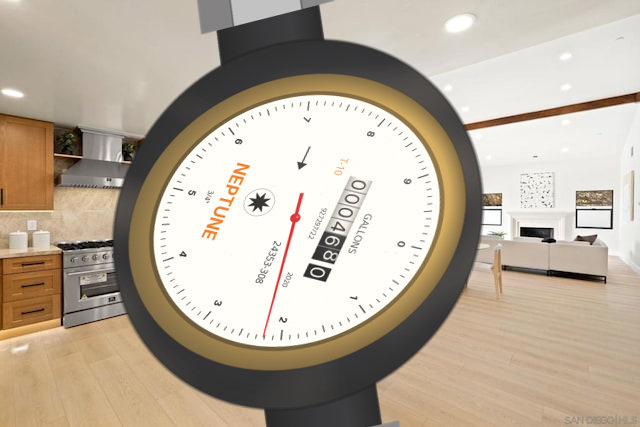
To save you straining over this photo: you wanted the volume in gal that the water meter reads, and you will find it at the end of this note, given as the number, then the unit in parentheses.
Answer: 4682.2 (gal)
